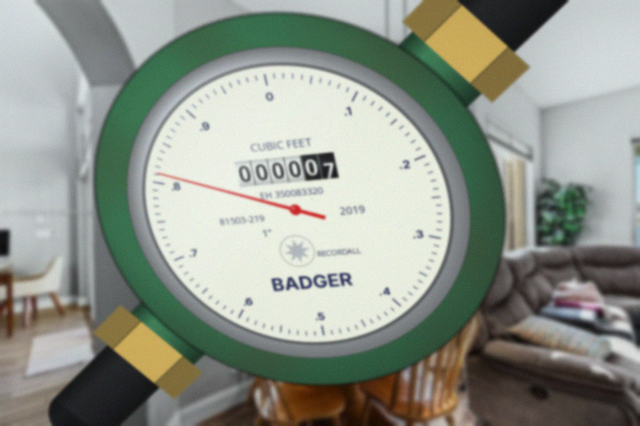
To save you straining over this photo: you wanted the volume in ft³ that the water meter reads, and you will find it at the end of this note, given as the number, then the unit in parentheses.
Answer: 6.81 (ft³)
